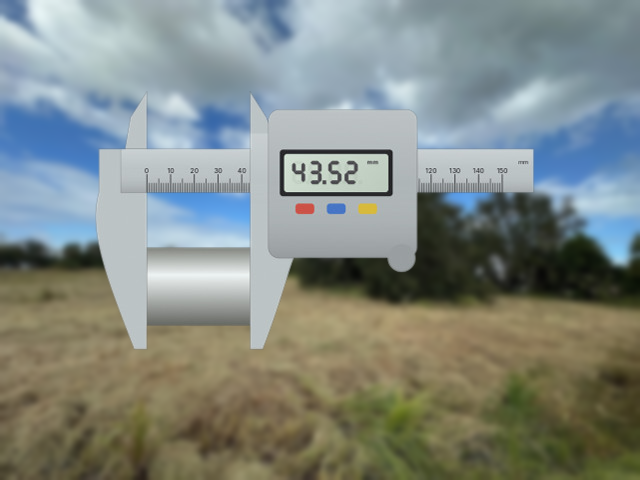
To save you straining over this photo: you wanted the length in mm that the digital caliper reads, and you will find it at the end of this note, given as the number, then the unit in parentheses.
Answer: 43.52 (mm)
